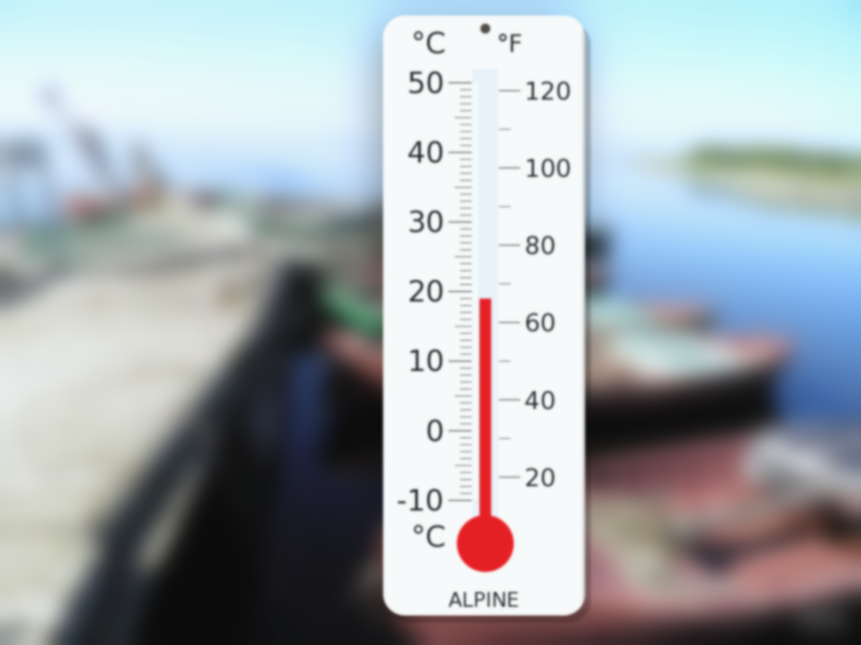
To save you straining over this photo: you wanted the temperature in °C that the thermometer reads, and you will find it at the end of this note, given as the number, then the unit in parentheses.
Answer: 19 (°C)
